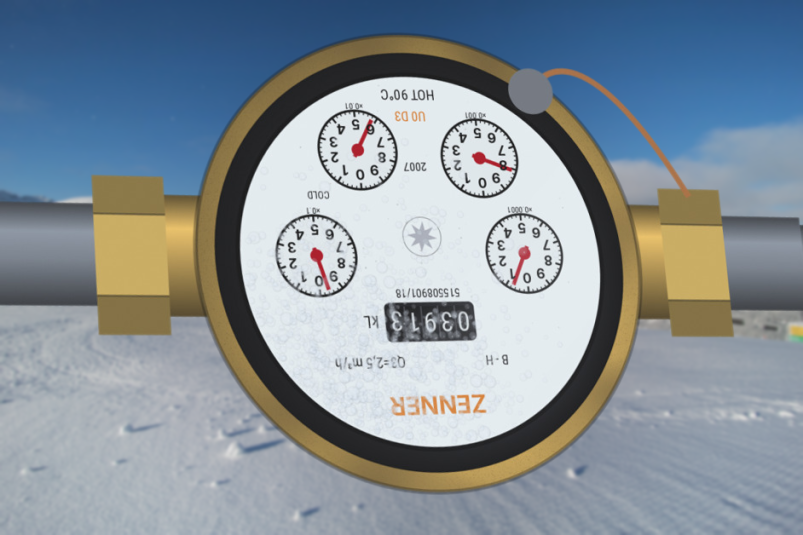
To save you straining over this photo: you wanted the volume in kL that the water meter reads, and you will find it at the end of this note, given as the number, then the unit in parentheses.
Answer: 3912.9580 (kL)
